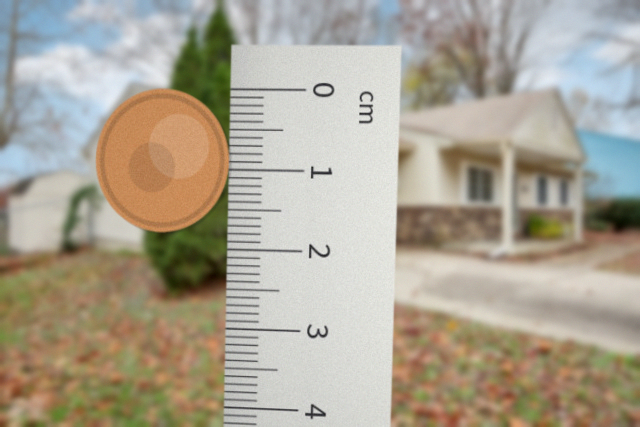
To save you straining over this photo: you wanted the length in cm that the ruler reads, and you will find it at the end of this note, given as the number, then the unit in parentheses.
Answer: 1.8 (cm)
